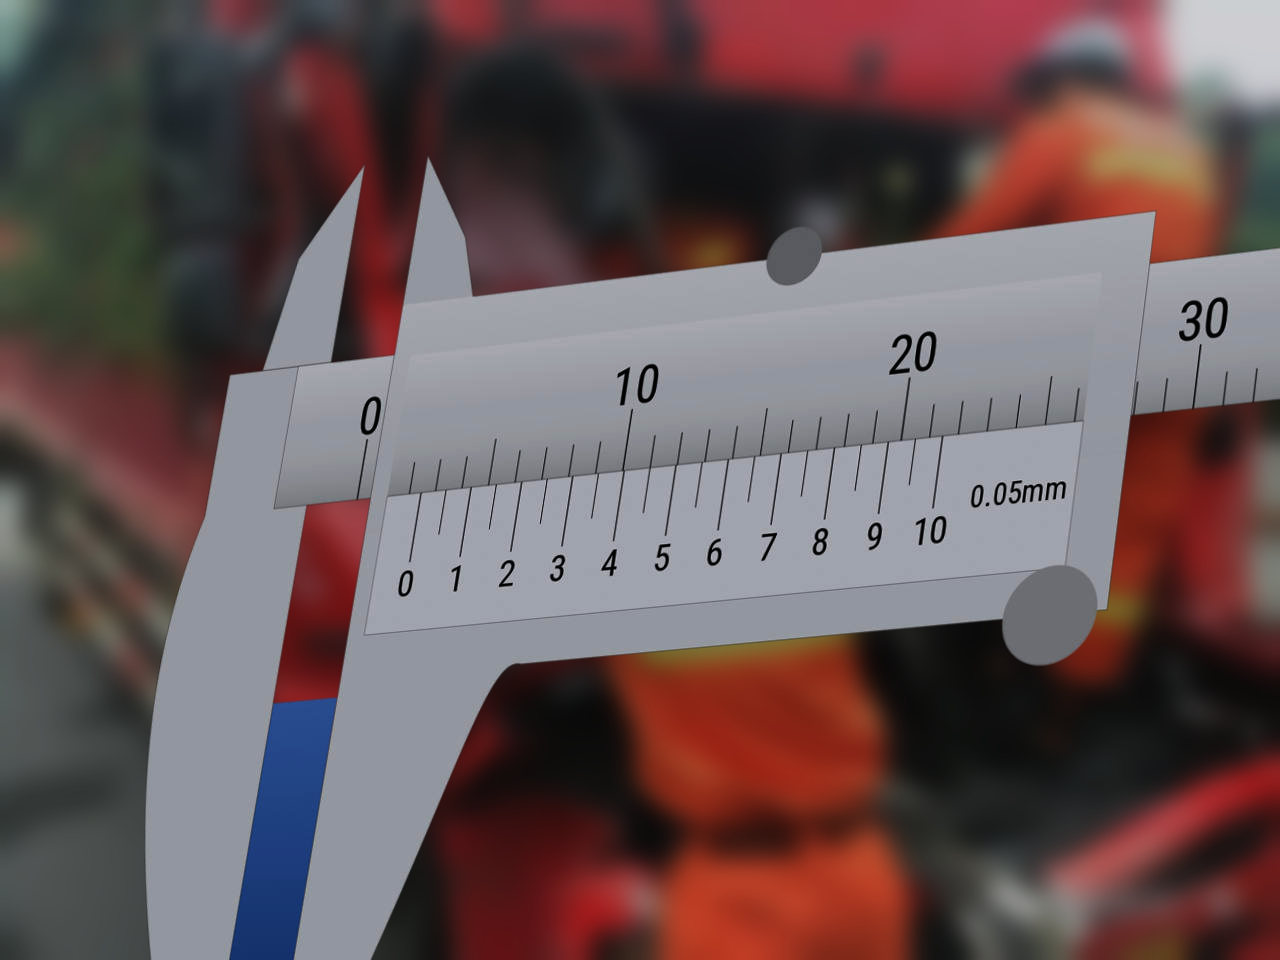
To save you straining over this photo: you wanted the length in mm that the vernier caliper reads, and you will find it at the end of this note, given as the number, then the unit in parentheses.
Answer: 2.45 (mm)
